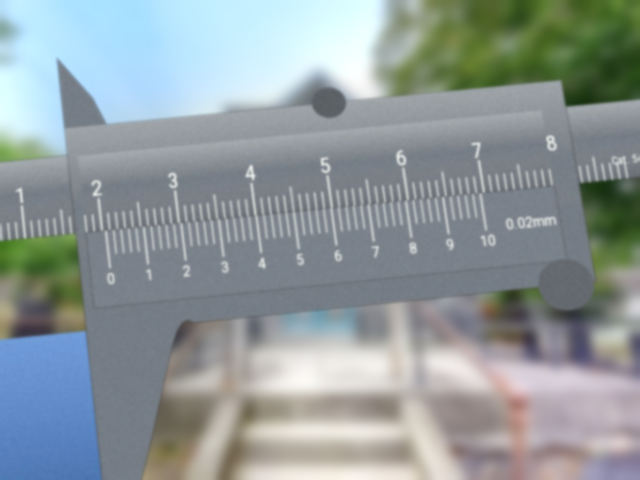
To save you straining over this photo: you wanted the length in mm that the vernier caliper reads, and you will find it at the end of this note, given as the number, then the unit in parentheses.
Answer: 20.5 (mm)
